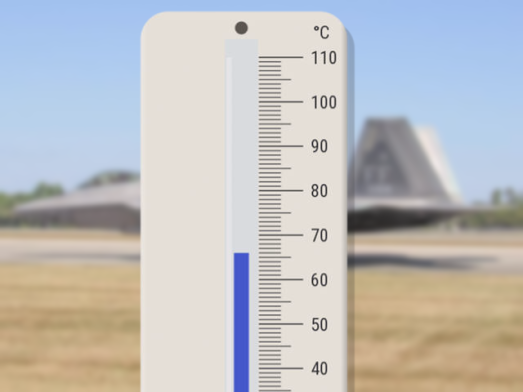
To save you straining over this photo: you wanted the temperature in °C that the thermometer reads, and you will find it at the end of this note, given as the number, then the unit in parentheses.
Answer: 66 (°C)
